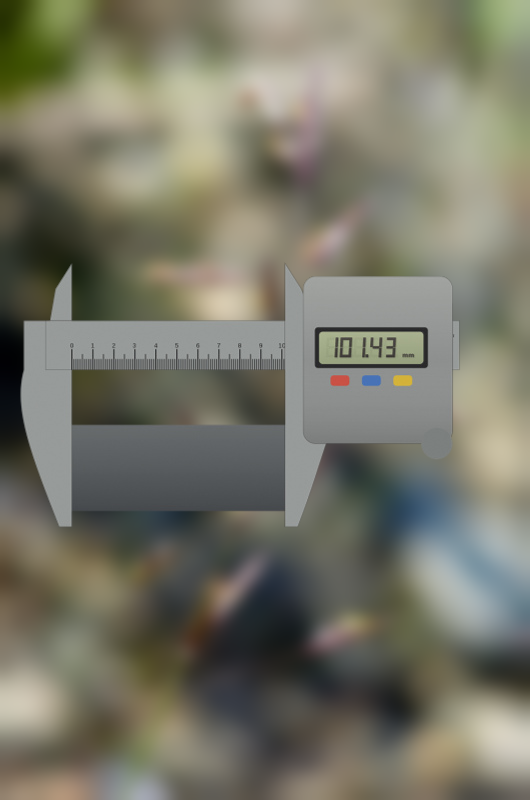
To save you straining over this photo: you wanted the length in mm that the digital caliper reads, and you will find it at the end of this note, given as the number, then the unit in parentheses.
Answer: 101.43 (mm)
